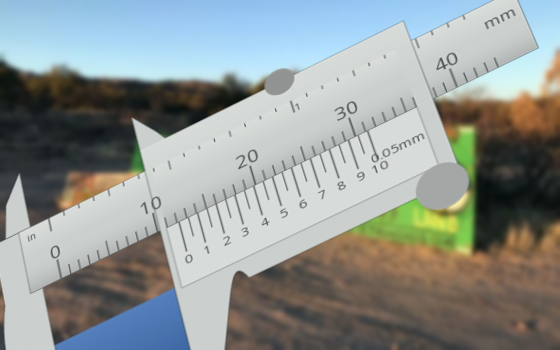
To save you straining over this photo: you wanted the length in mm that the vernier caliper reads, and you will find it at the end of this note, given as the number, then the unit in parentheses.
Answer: 12.2 (mm)
